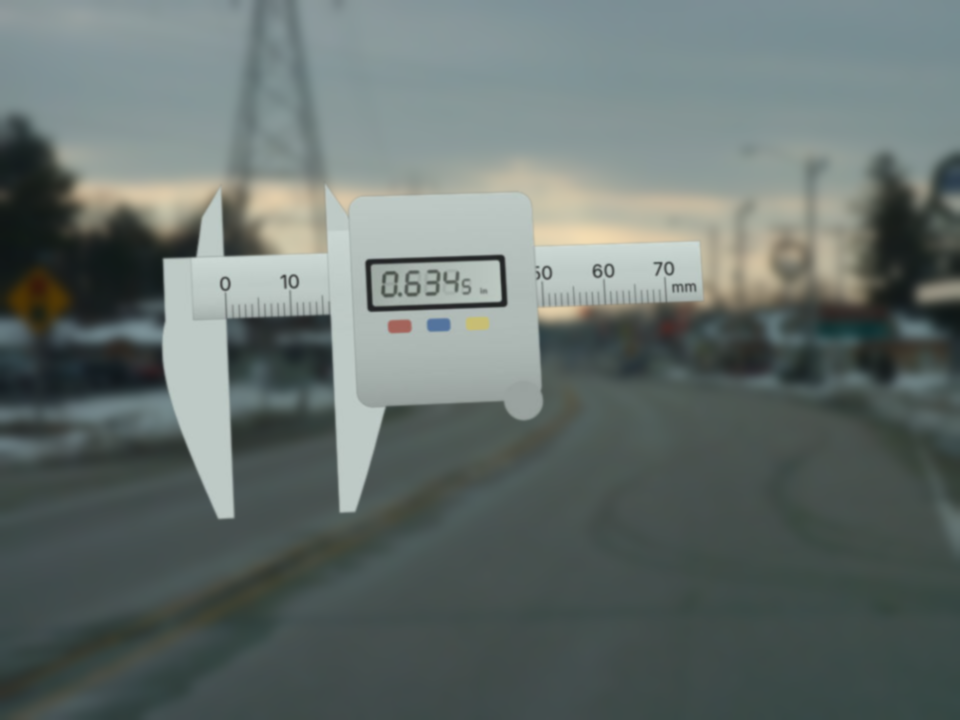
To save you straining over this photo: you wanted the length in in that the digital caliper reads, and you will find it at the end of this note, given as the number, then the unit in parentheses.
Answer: 0.6345 (in)
